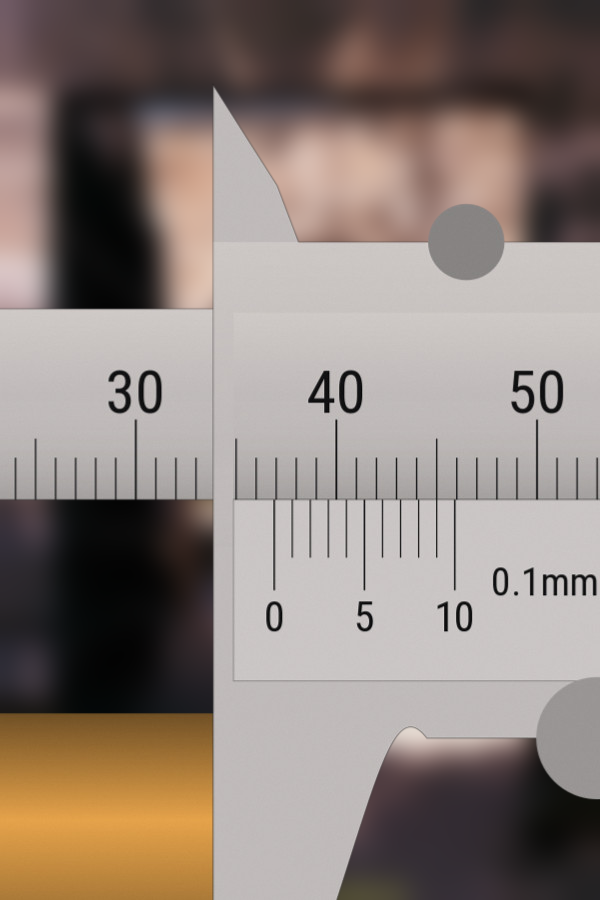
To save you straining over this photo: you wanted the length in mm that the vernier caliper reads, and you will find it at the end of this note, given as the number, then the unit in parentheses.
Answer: 36.9 (mm)
